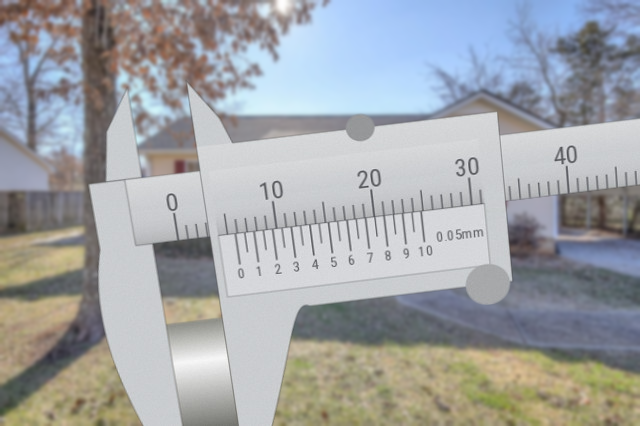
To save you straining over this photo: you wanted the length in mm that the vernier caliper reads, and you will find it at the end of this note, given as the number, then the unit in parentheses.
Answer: 5.8 (mm)
